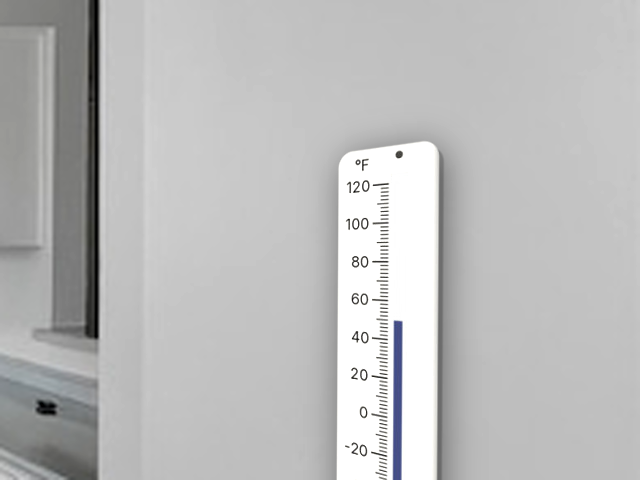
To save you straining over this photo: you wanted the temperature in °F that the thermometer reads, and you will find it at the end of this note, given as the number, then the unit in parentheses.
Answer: 50 (°F)
